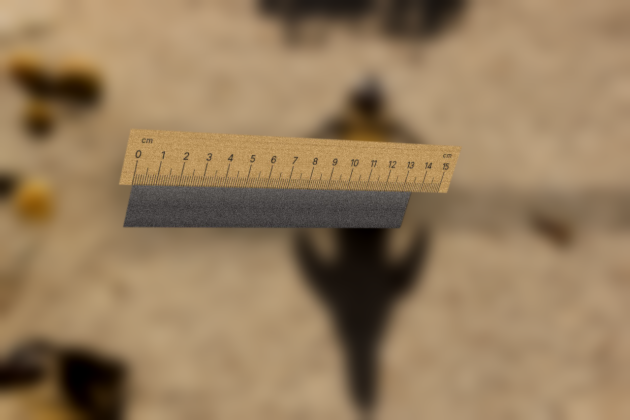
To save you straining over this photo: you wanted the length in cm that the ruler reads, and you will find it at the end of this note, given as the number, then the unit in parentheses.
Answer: 13.5 (cm)
